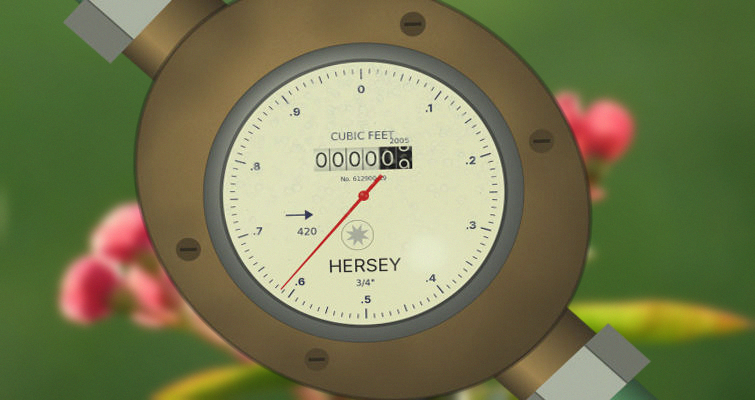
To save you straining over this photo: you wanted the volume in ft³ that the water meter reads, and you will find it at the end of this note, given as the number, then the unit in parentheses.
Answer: 8.61 (ft³)
